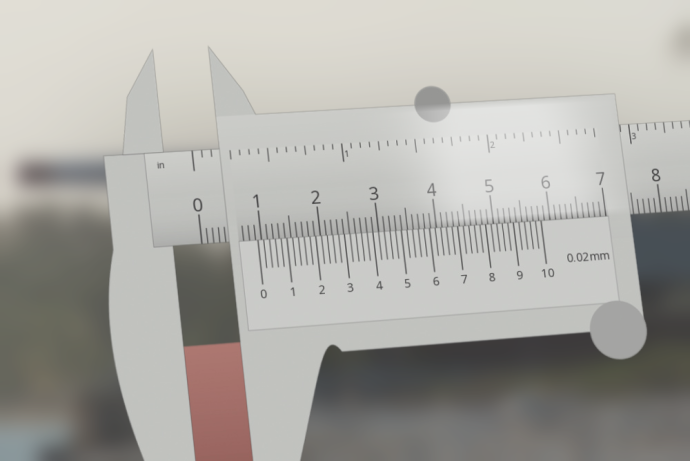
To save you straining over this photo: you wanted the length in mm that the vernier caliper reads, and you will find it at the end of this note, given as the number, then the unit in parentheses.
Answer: 9.4 (mm)
